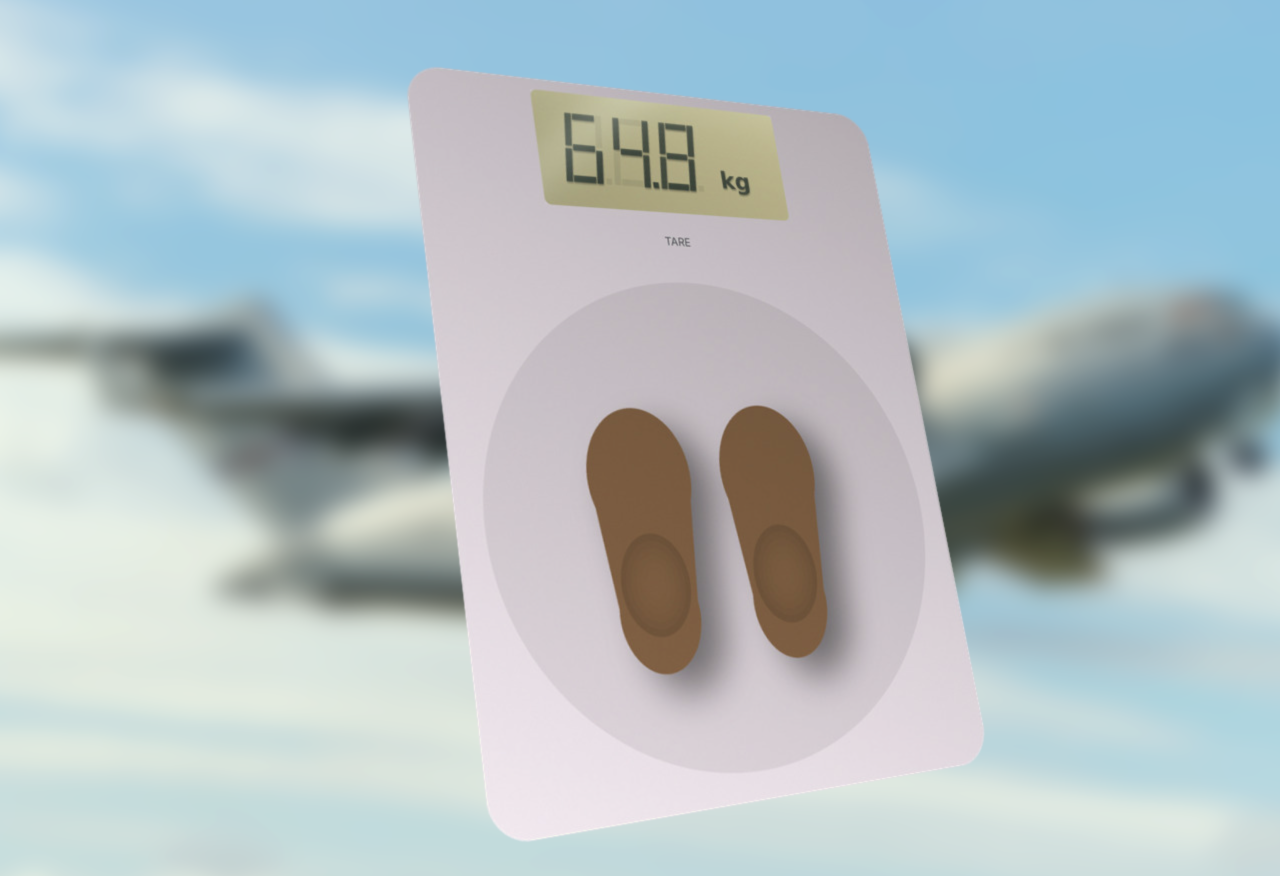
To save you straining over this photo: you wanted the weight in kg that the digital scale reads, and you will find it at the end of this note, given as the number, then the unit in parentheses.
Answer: 64.8 (kg)
